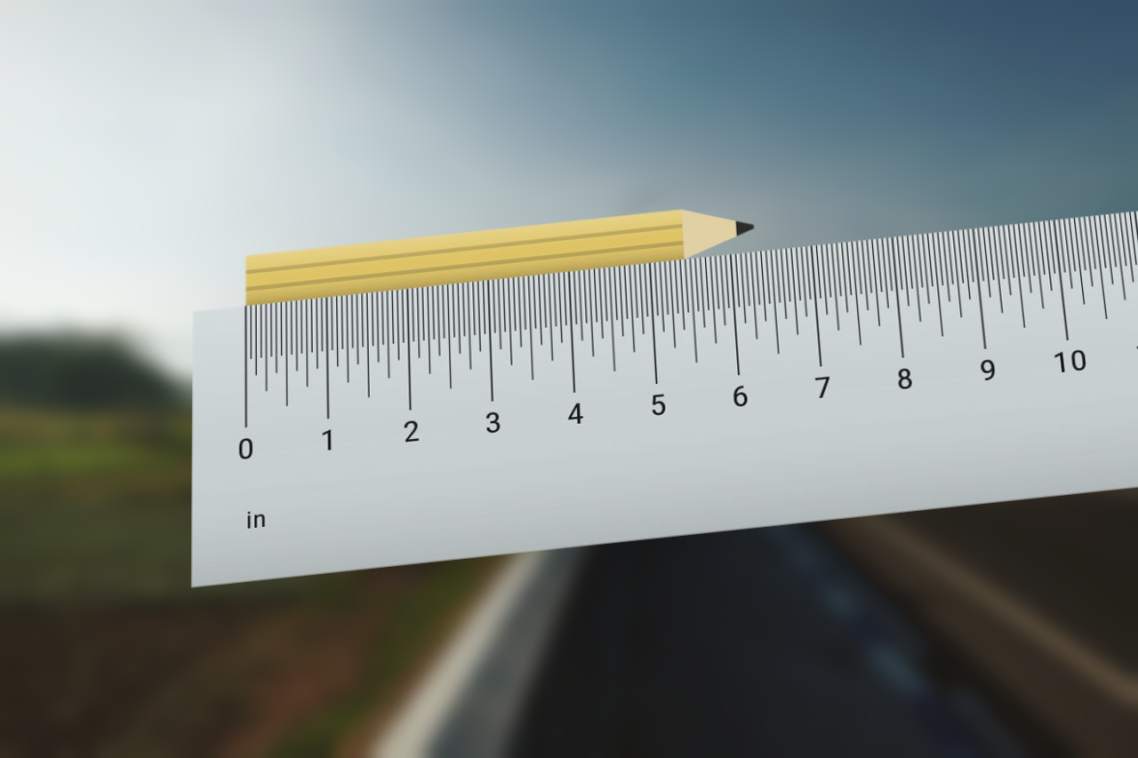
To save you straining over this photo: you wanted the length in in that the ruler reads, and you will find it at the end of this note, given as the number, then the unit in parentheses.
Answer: 6.3125 (in)
